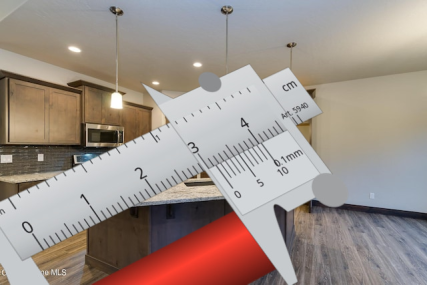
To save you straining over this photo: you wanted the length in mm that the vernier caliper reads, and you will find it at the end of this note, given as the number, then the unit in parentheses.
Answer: 31.4 (mm)
